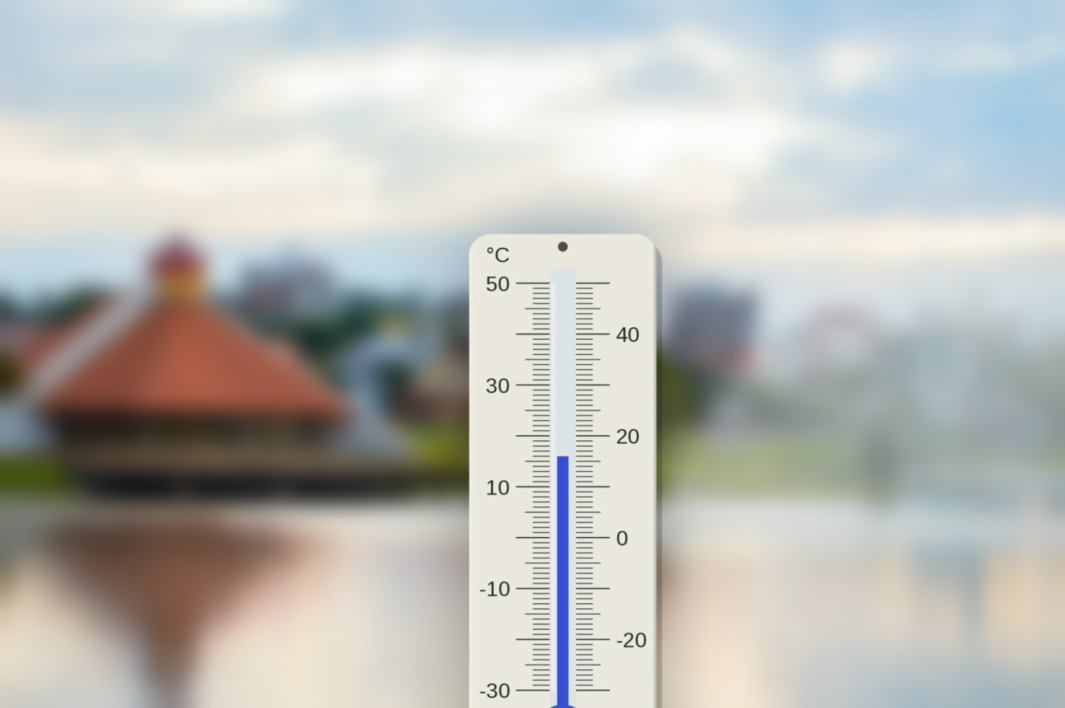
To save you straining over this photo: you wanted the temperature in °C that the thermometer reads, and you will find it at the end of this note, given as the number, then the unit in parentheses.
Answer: 16 (°C)
